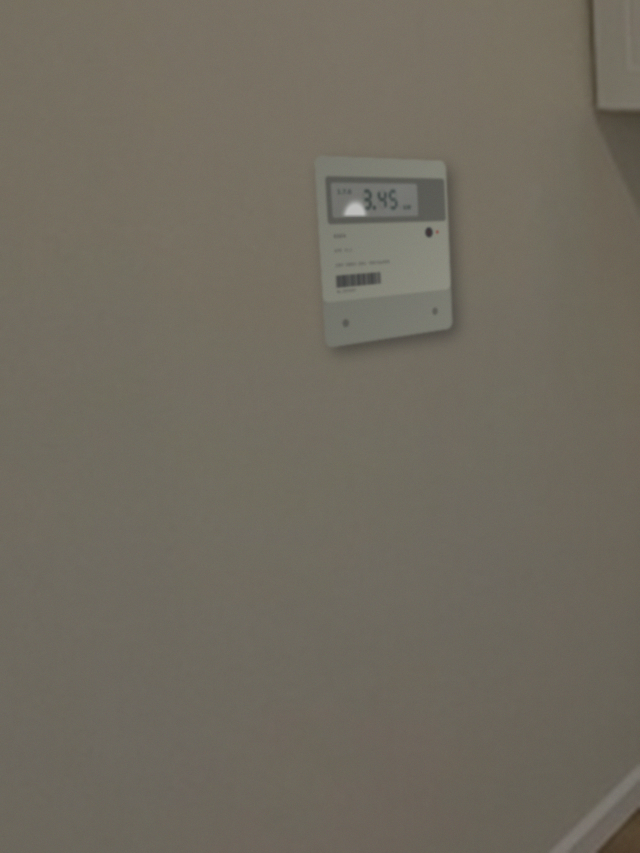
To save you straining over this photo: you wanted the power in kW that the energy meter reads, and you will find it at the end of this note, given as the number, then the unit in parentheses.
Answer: 3.45 (kW)
